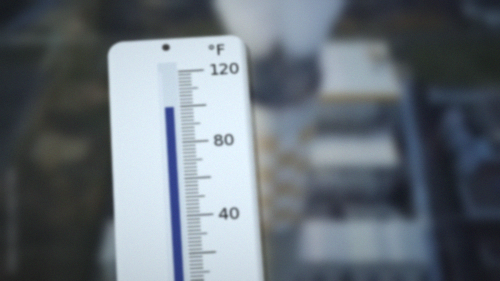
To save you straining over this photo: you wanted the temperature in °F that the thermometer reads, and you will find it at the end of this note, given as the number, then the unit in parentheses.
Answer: 100 (°F)
